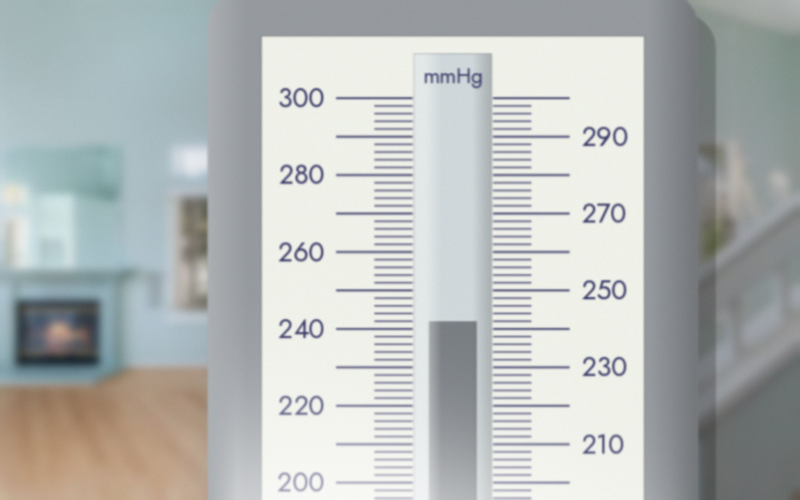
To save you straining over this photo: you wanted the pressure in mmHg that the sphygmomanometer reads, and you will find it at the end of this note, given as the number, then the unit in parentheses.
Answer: 242 (mmHg)
